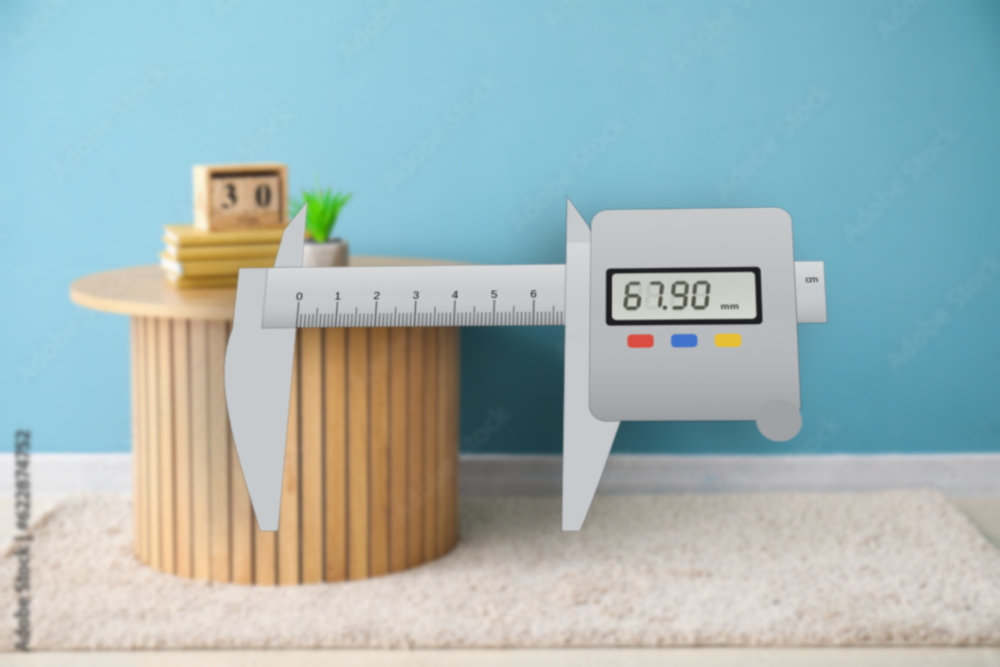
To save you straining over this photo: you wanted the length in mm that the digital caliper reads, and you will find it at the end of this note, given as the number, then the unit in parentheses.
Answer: 67.90 (mm)
